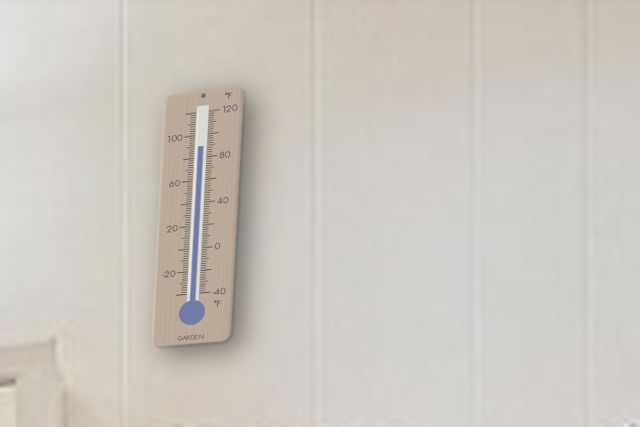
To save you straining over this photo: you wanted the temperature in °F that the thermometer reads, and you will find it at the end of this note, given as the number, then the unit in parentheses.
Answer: 90 (°F)
